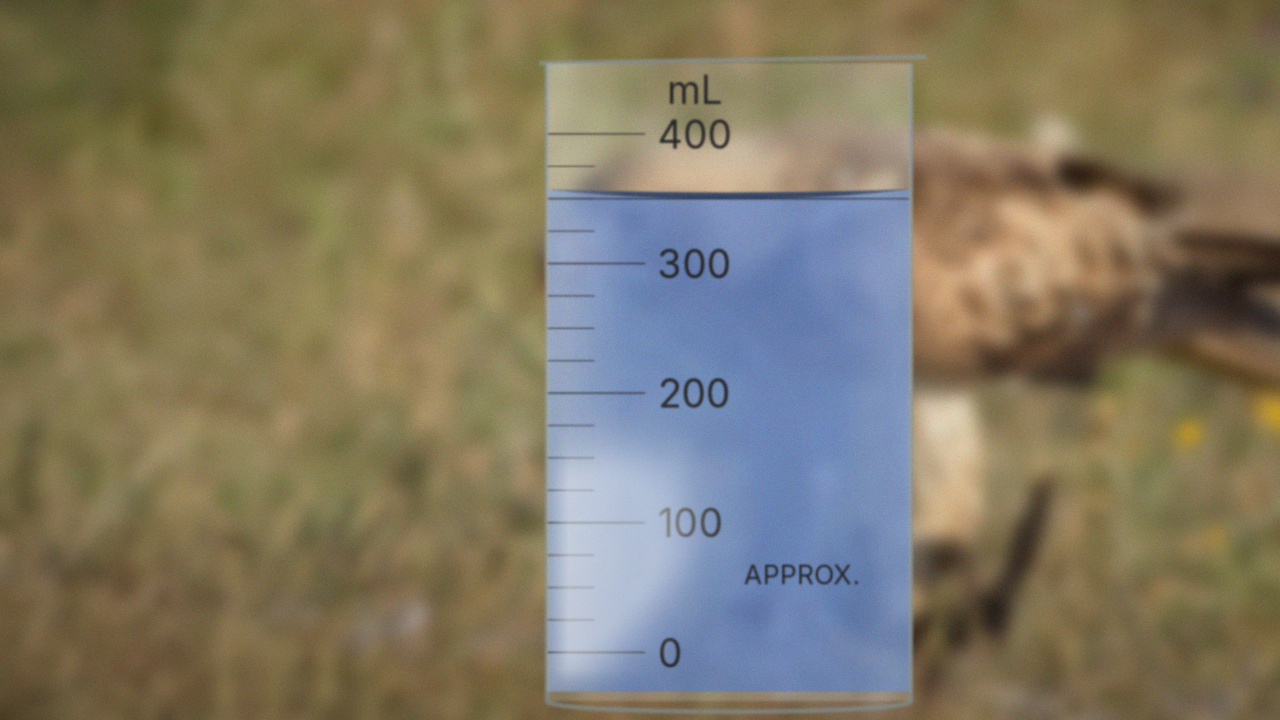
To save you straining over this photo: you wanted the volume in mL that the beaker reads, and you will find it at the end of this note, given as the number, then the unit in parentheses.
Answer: 350 (mL)
